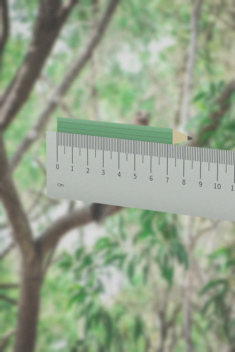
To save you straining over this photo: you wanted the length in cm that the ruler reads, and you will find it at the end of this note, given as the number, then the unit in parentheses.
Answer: 8.5 (cm)
